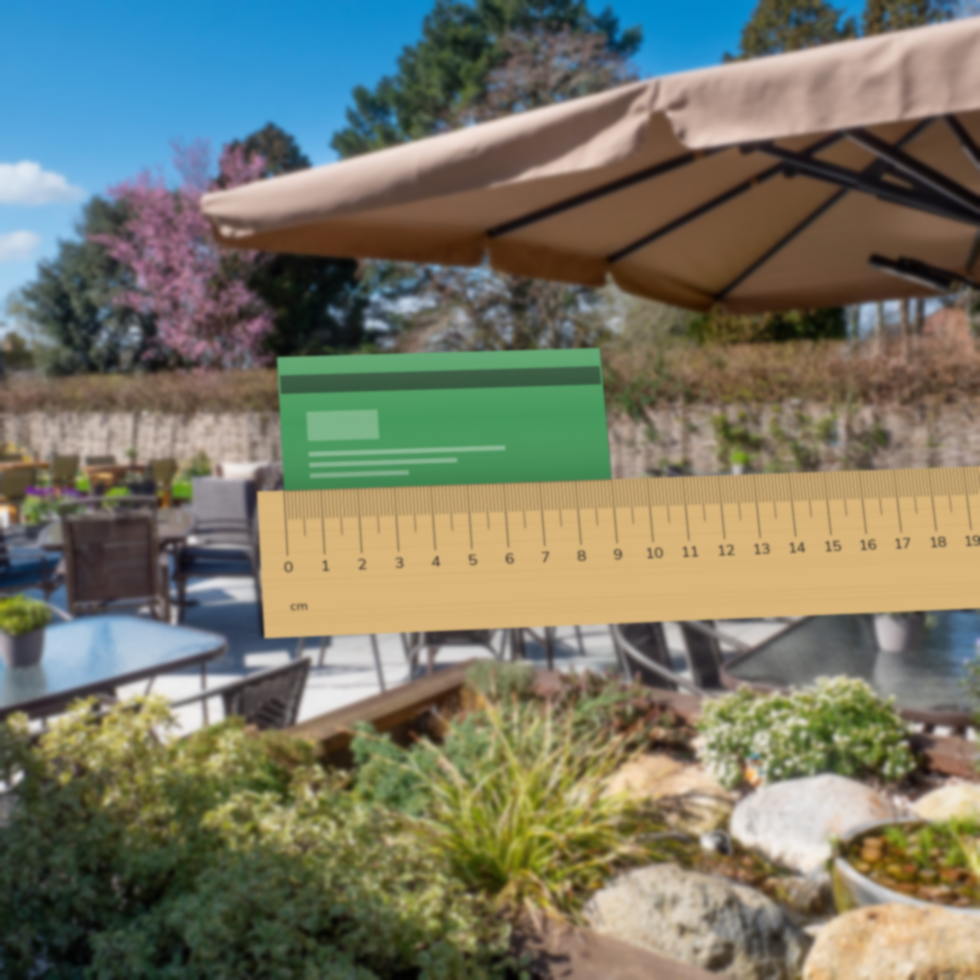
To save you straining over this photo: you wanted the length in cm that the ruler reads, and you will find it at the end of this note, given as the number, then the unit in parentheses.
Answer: 9 (cm)
